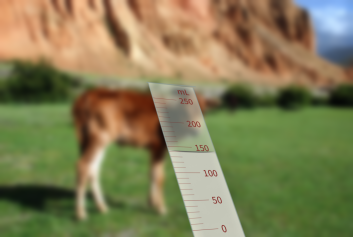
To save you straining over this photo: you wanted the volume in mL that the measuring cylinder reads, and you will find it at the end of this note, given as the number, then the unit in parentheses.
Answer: 140 (mL)
